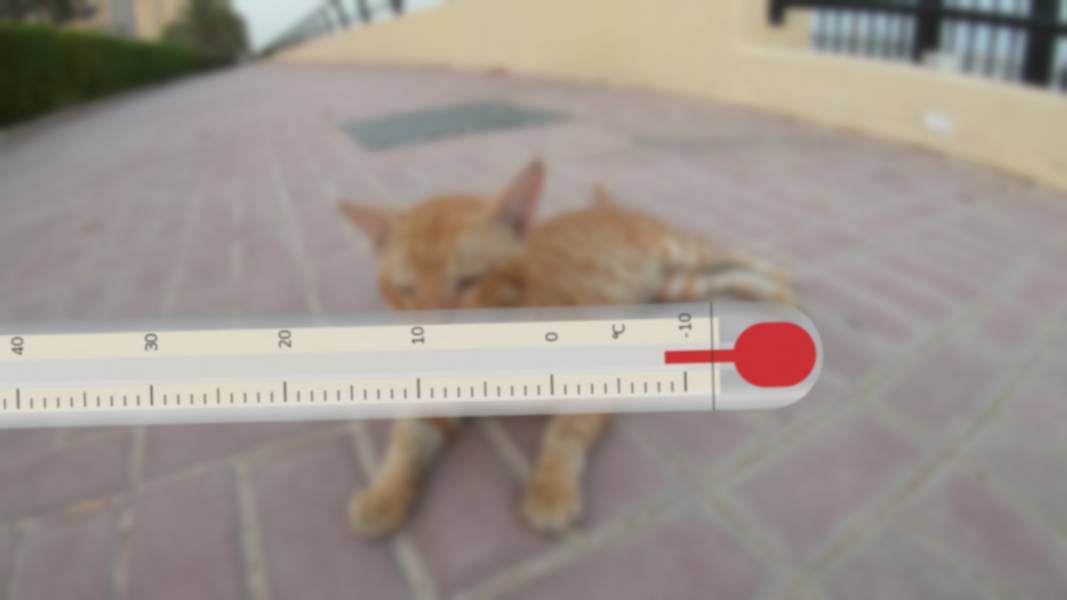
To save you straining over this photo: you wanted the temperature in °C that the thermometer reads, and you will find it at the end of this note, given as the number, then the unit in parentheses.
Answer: -8.5 (°C)
